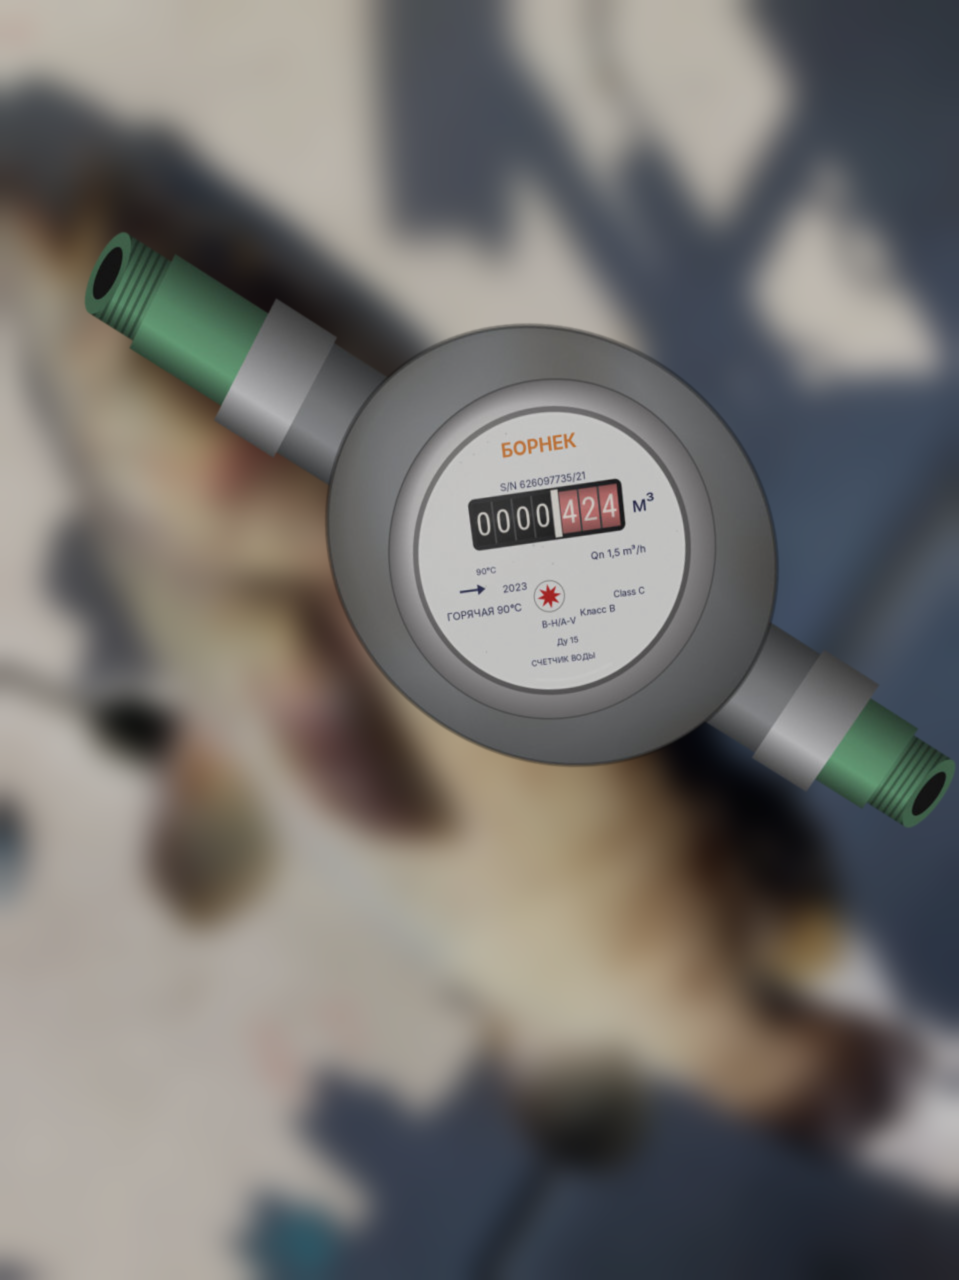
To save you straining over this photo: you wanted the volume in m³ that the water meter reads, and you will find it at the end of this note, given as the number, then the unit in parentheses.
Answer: 0.424 (m³)
